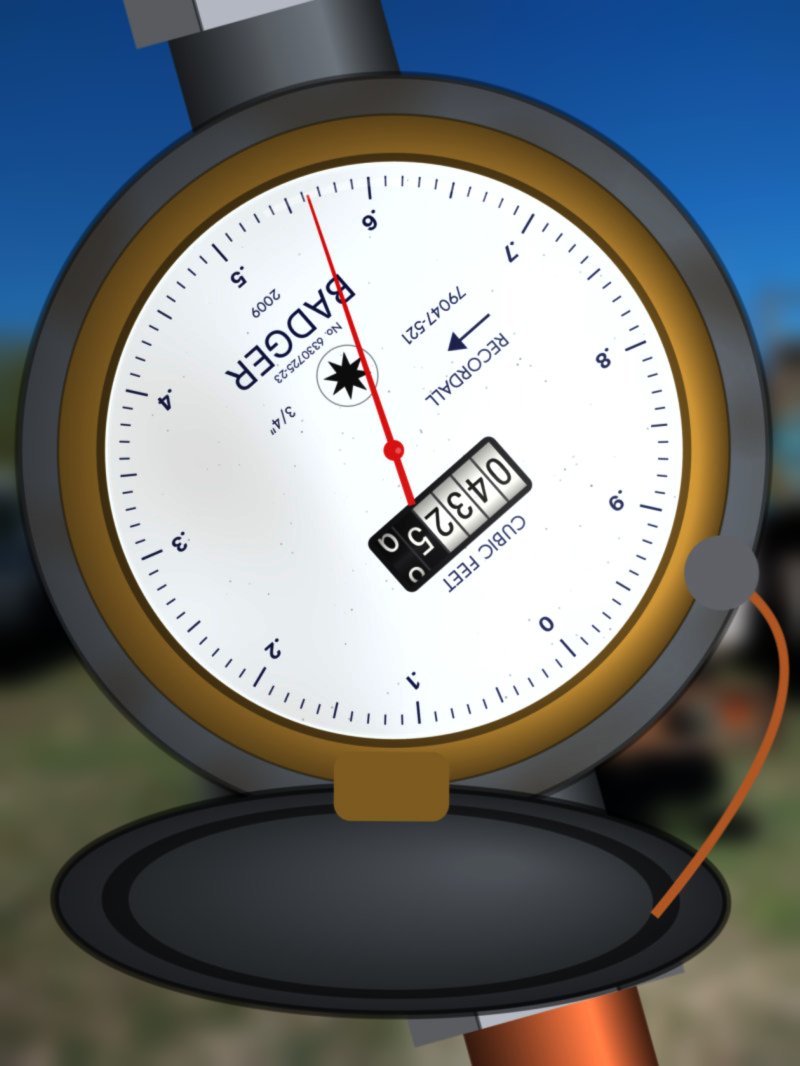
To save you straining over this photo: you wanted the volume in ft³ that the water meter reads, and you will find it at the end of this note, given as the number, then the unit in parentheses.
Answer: 43258.56 (ft³)
